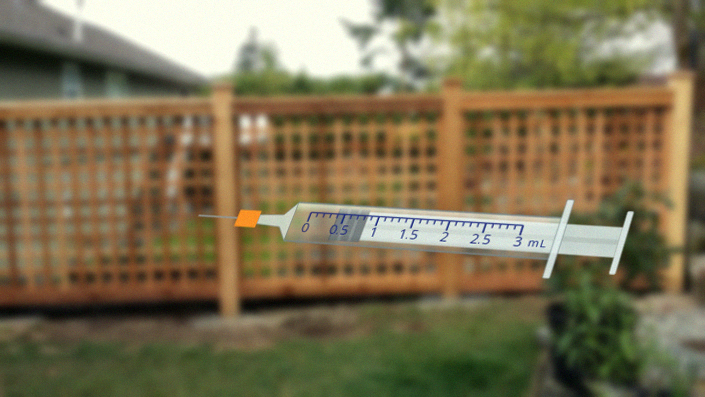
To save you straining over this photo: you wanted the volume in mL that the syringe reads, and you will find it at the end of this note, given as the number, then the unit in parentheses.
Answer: 0.4 (mL)
